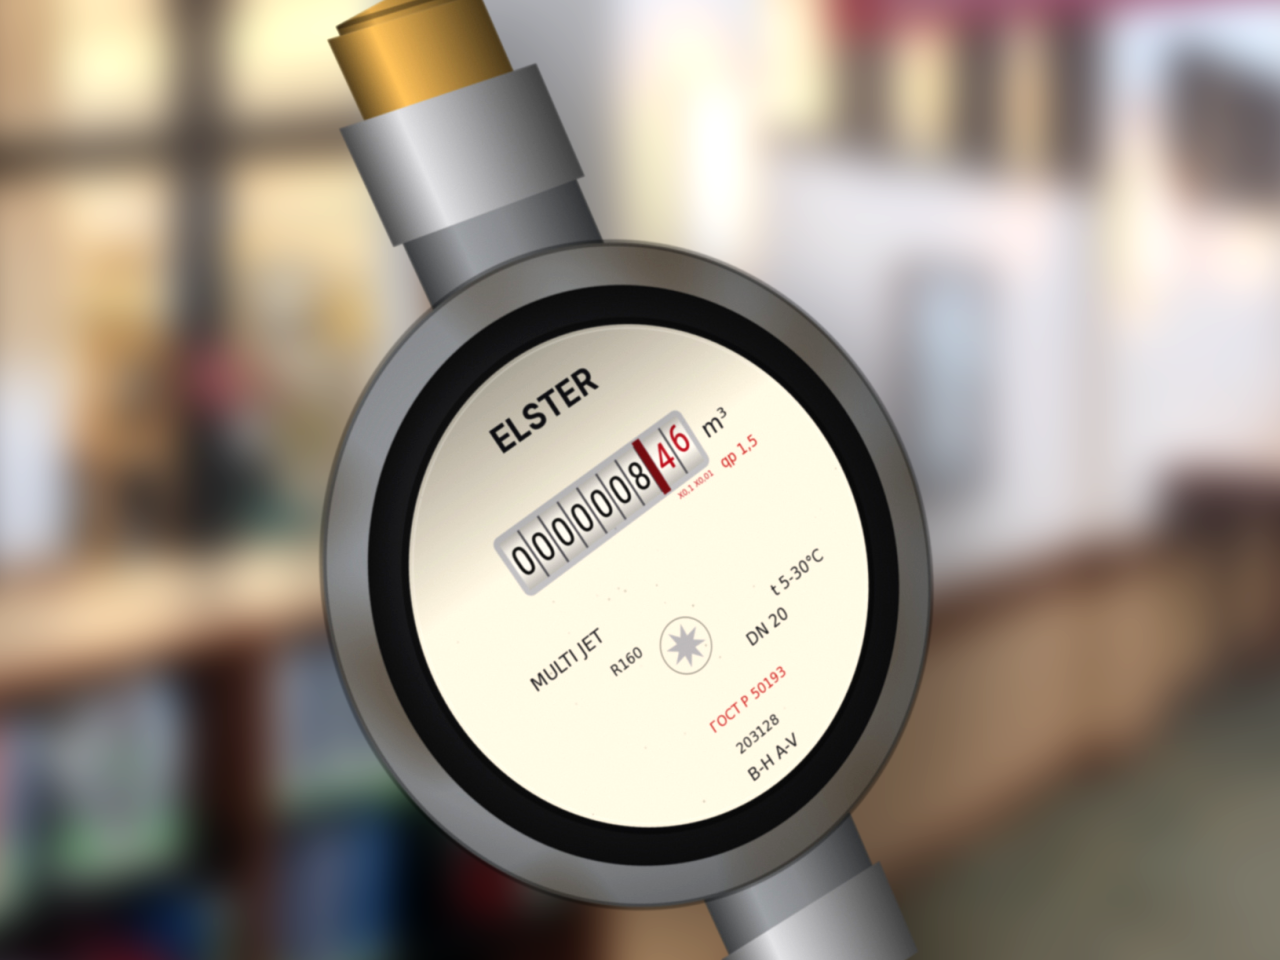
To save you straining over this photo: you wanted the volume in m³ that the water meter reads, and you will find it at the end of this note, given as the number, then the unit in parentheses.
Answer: 8.46 (m³)
